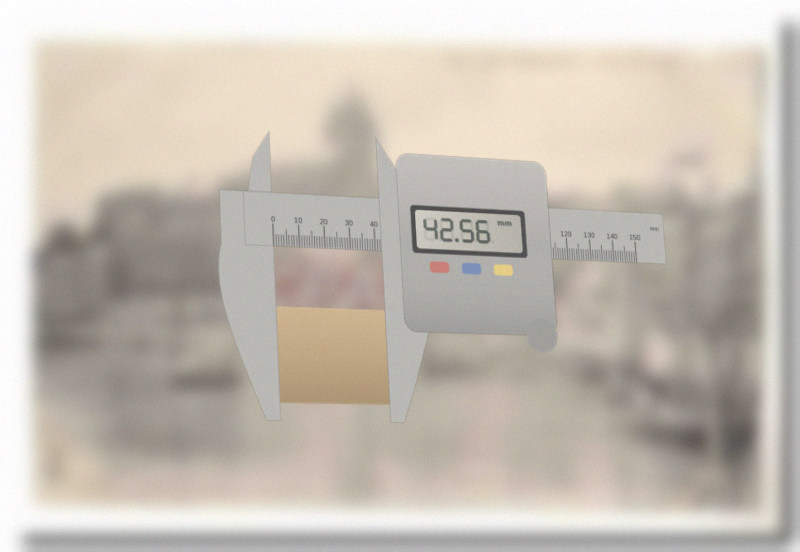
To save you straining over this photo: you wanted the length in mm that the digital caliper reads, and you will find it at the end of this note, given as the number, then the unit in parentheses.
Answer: 42.56 (mm)
